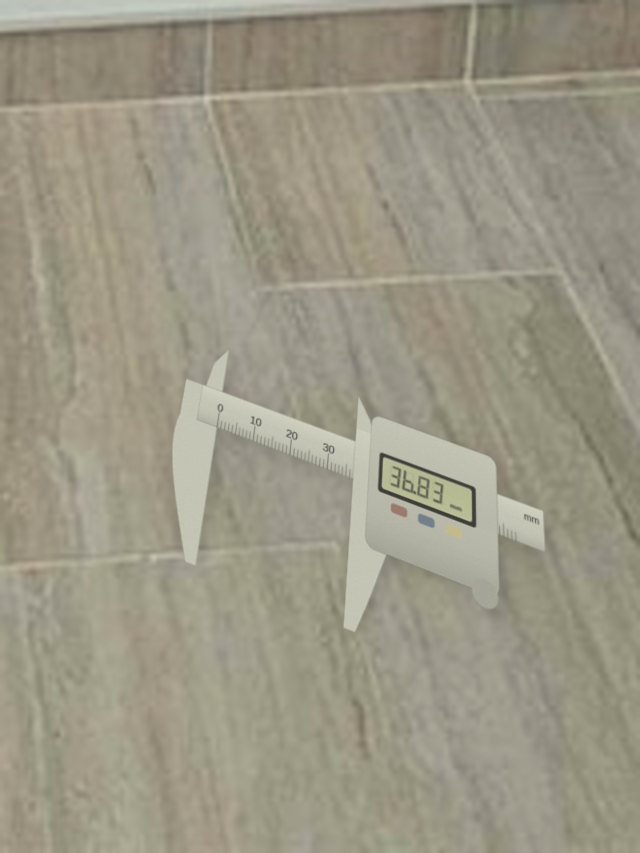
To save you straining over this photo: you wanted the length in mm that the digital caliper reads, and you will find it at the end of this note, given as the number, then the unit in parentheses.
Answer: 36.83 (mm)
